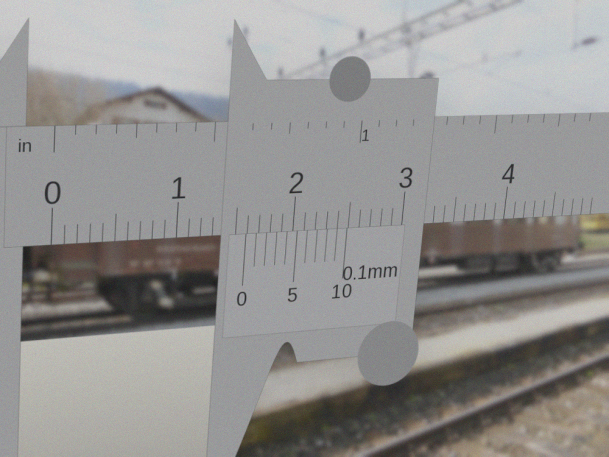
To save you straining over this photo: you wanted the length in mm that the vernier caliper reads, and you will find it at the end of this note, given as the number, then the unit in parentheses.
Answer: 15.9 (mm)
